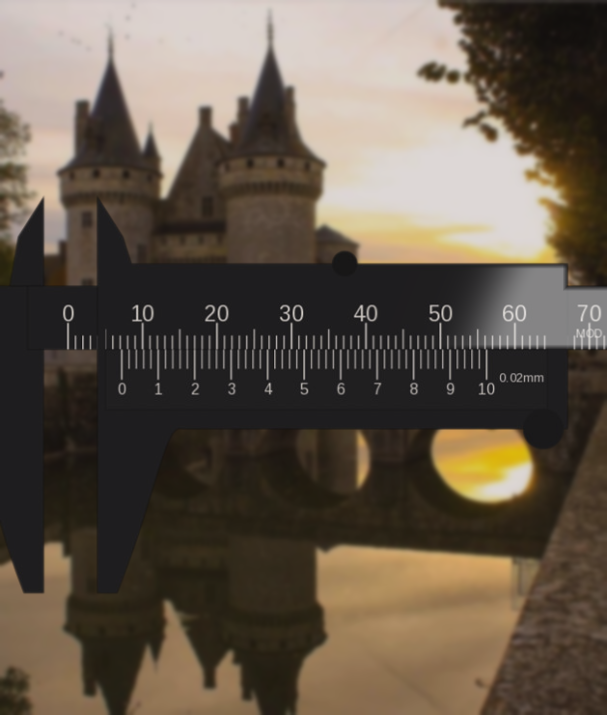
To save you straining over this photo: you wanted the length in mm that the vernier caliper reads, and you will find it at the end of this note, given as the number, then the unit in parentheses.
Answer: 7.2 (mm)
